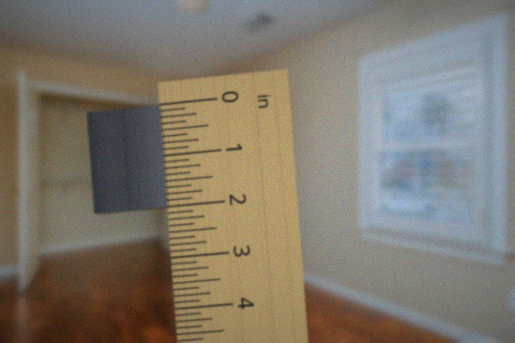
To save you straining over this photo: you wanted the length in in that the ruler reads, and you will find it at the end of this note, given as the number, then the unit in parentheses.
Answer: 2 (in)
